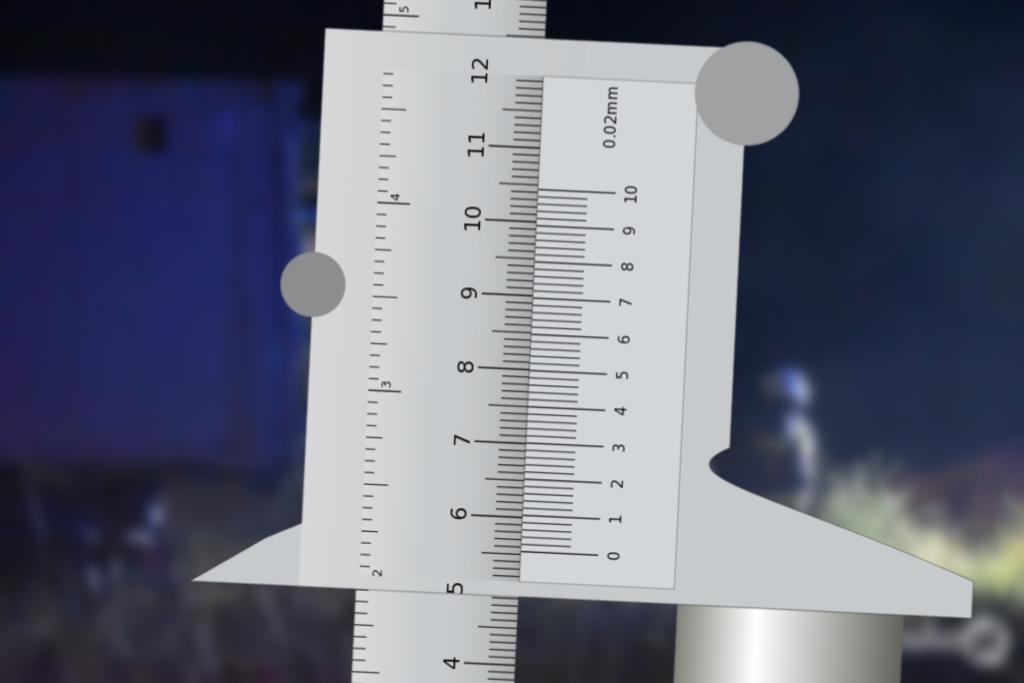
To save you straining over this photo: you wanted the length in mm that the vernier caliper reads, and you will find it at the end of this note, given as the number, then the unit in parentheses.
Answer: 55.4 (mm)
